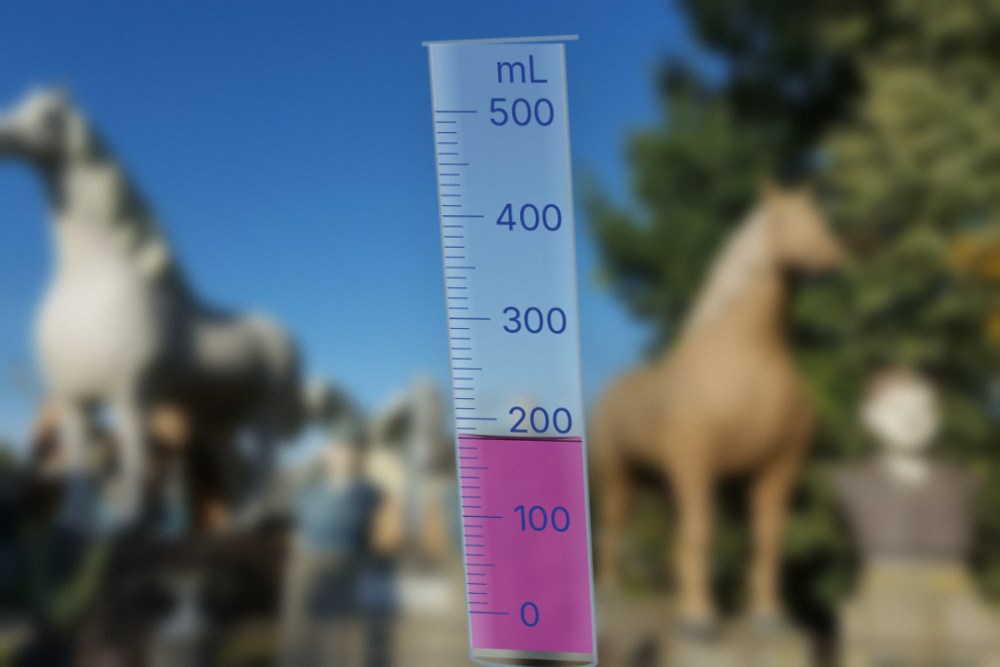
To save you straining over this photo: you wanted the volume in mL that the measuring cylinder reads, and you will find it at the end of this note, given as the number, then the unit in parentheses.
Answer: 180 (mL)
